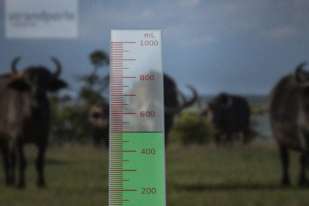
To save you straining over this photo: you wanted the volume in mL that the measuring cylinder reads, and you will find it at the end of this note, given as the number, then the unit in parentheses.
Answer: 500 (mL)
